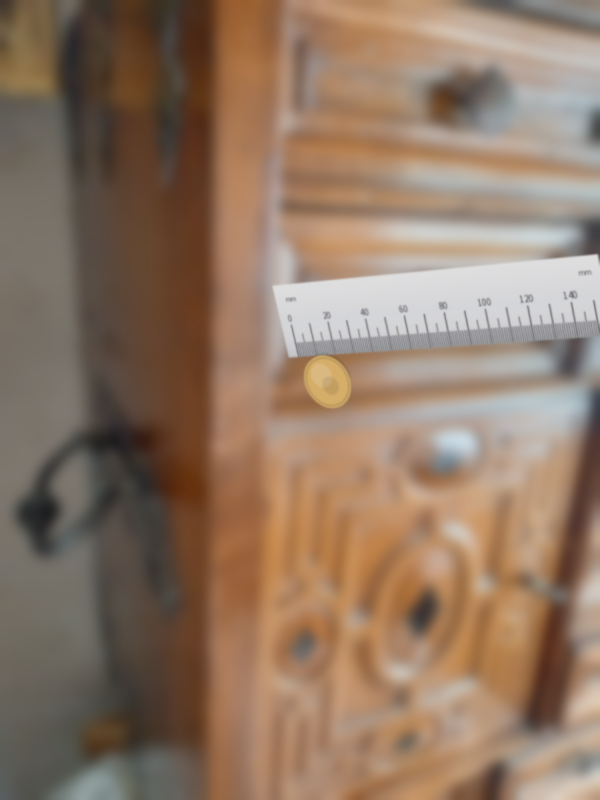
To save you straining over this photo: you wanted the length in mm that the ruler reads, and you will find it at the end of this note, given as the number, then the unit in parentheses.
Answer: 25 (mm)
